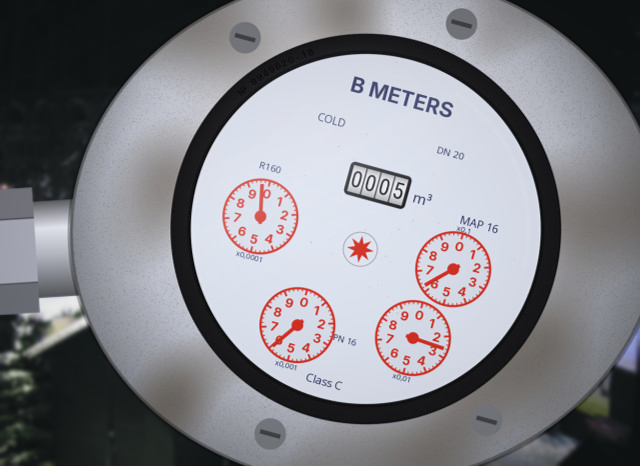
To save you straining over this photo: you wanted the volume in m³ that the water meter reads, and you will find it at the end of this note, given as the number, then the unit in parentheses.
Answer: 5.6259 (m³)
